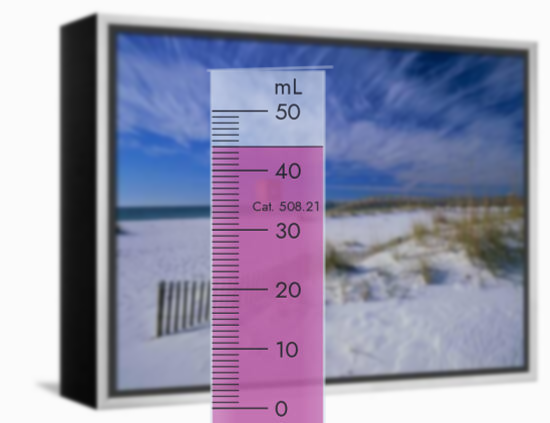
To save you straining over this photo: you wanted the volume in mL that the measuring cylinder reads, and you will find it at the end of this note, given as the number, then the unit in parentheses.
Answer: 44 (mL)
